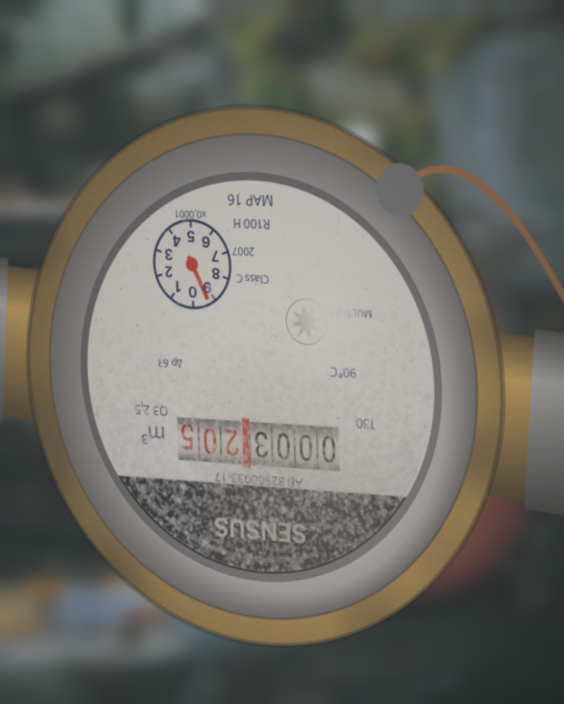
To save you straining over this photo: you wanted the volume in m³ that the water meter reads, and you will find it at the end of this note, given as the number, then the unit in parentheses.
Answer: 3.2049 (m³)
